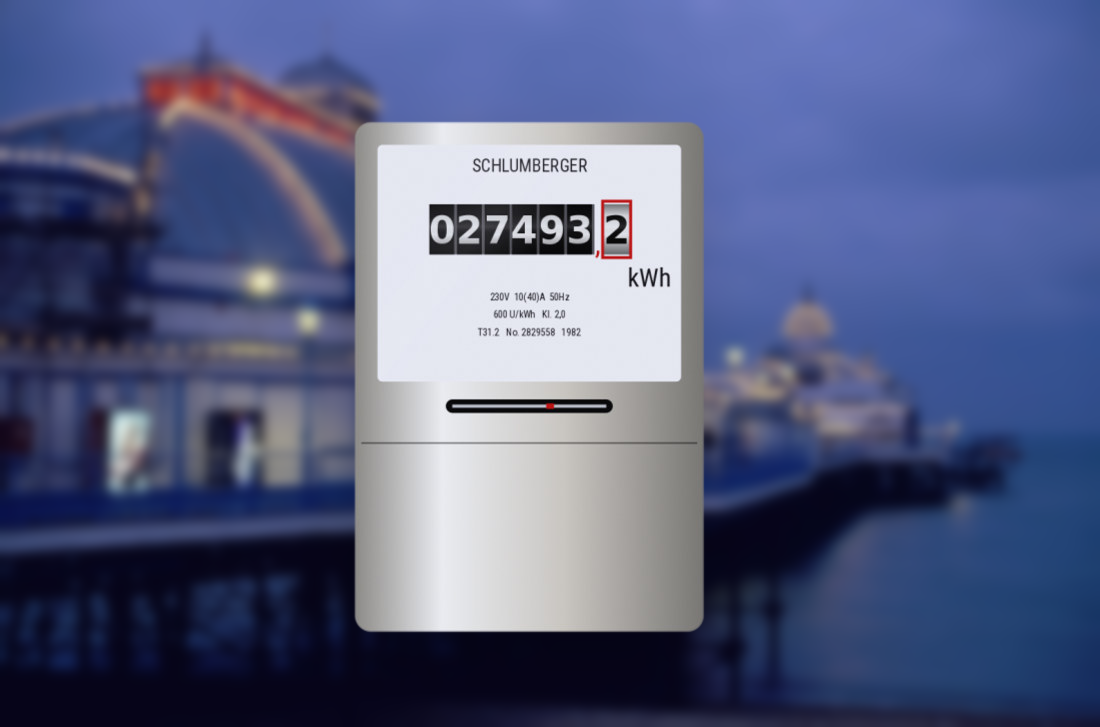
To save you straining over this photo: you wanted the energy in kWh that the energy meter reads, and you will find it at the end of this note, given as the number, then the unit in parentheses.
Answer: 27493.2 (kWh)
